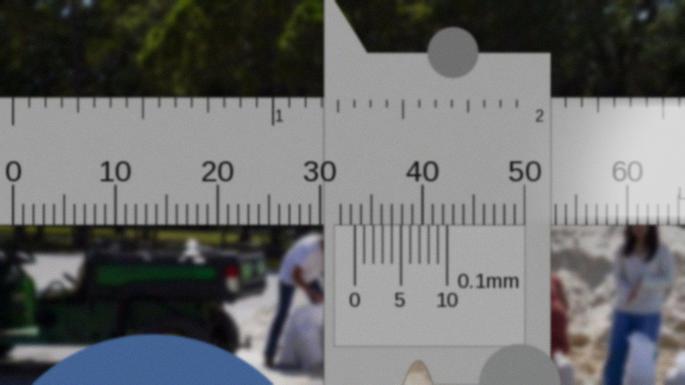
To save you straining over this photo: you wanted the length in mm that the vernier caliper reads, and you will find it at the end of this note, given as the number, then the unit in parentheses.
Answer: 33.4 (mm)
